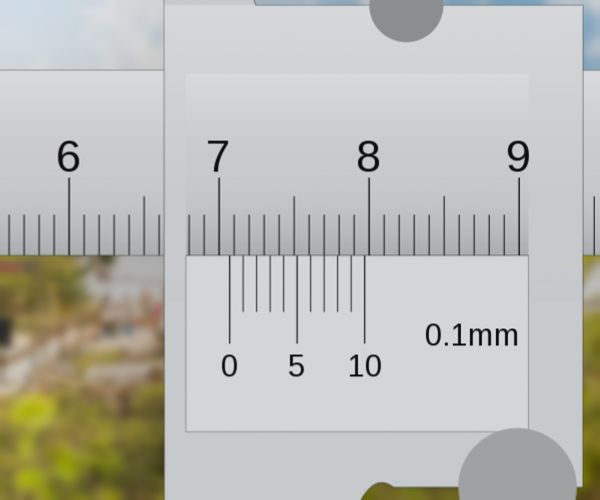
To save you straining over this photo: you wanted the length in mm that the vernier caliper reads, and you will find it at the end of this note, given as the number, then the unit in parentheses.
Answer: 70.7 (mm)
